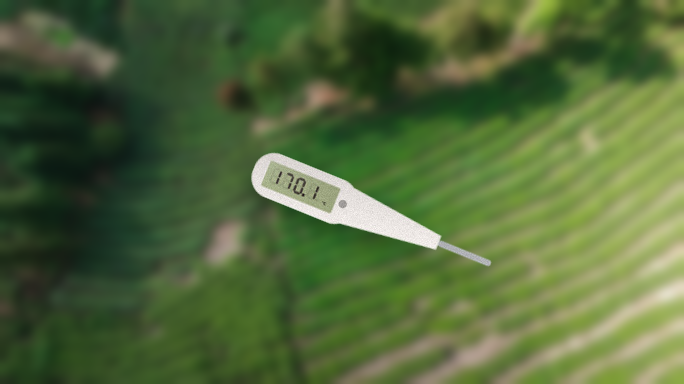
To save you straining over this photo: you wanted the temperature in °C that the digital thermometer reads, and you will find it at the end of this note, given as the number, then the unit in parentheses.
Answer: 170.1 (°C)
